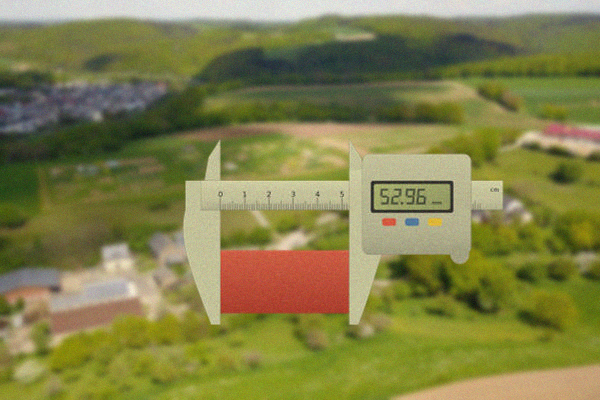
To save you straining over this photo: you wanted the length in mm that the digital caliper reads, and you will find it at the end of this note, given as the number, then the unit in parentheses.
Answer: 52.96 (mm)
